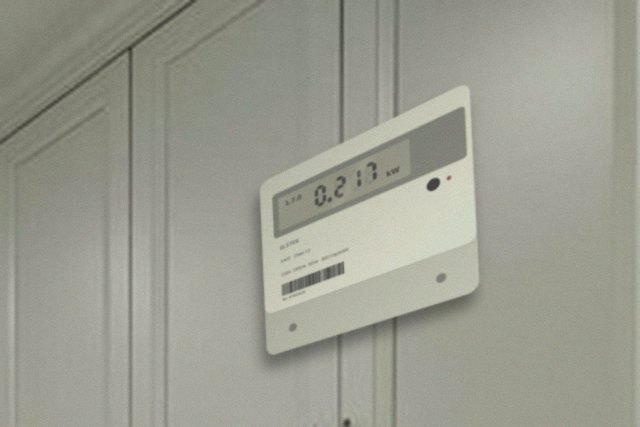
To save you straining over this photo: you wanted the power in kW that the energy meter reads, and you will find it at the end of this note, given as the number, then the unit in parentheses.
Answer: 0.217 (kW)
